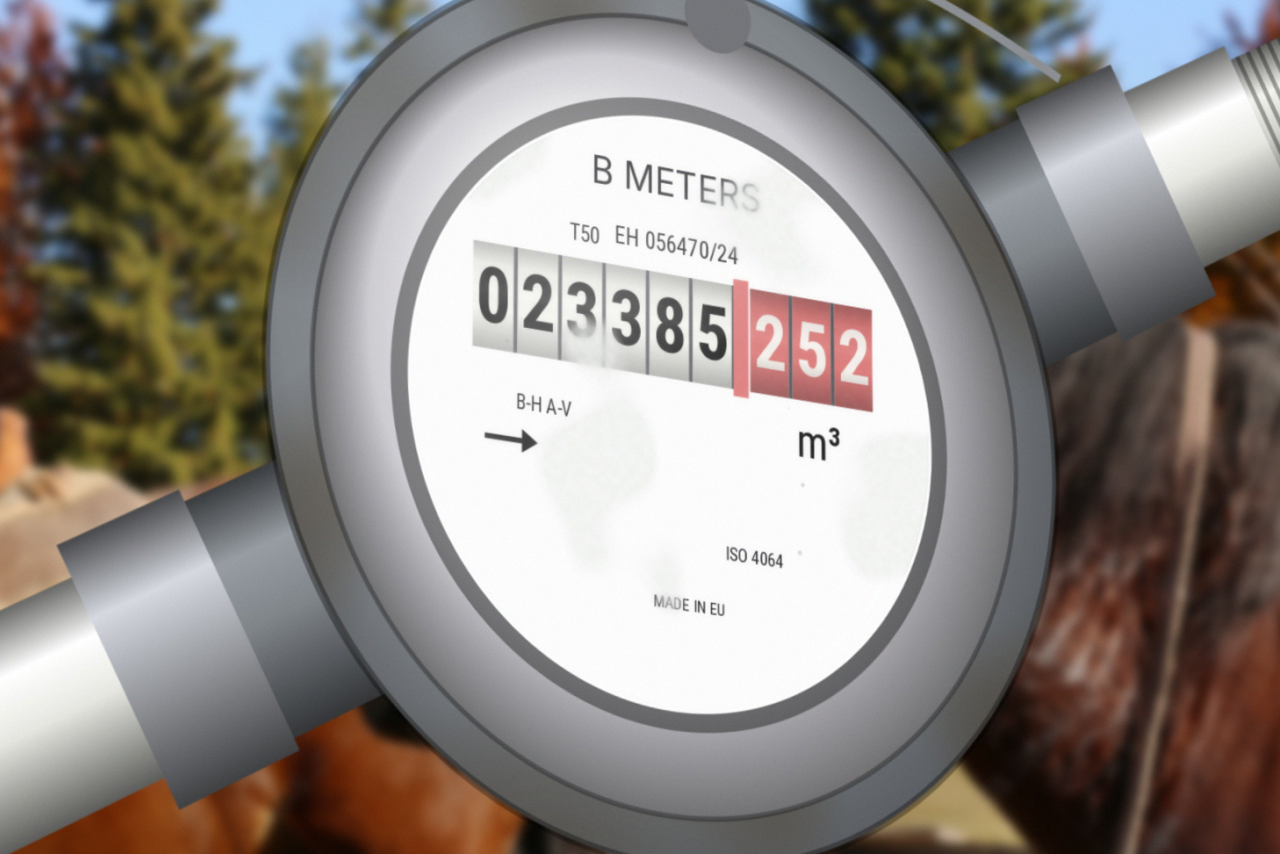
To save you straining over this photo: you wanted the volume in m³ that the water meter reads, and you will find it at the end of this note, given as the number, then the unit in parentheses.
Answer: 23385.252 (m³)
